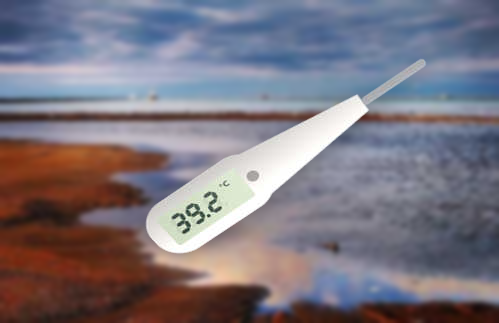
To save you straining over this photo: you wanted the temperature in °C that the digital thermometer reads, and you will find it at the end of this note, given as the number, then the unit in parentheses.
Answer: 39.2 (°C)
